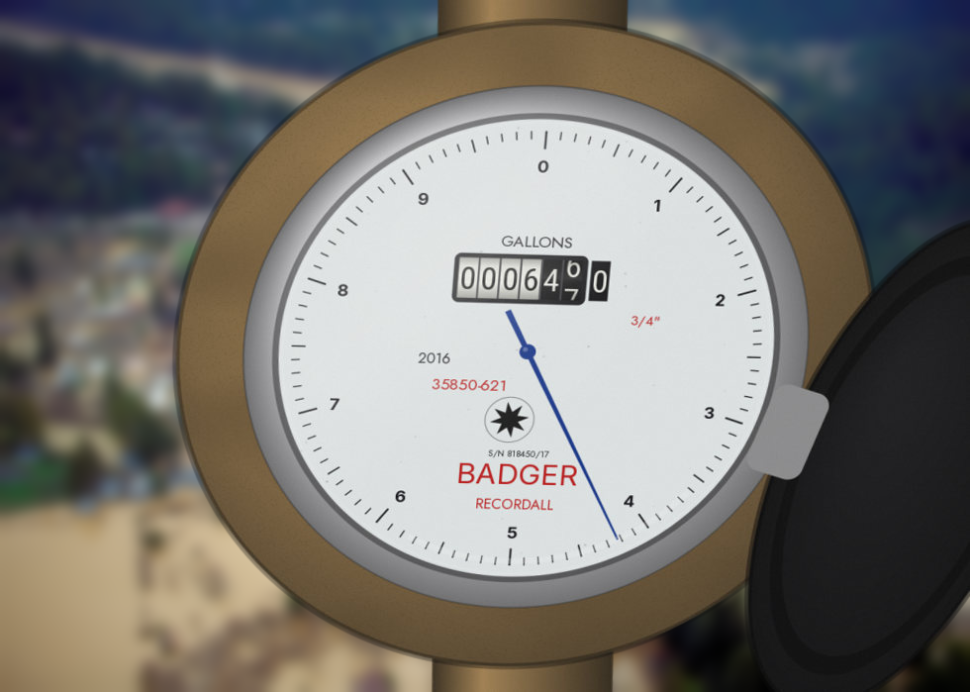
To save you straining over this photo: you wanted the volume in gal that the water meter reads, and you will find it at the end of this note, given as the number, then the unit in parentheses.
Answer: 6464.2 (gal)
